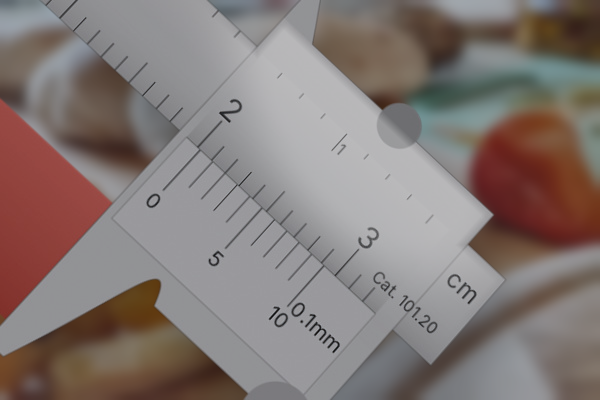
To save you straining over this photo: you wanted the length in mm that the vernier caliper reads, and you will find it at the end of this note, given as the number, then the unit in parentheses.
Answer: 20.2 (mm)
